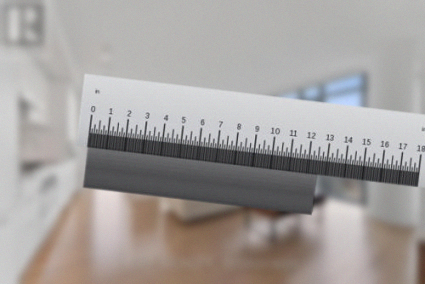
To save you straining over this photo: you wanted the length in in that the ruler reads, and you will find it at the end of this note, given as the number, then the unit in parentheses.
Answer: 12.5 (in)
